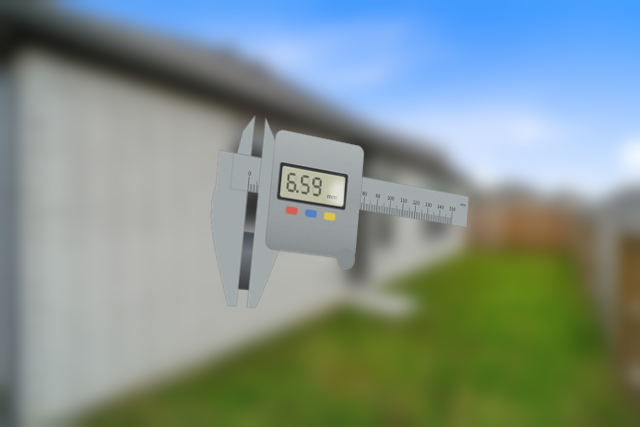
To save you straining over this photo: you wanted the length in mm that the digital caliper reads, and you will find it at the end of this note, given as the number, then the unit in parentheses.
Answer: 6.59 (mm)
